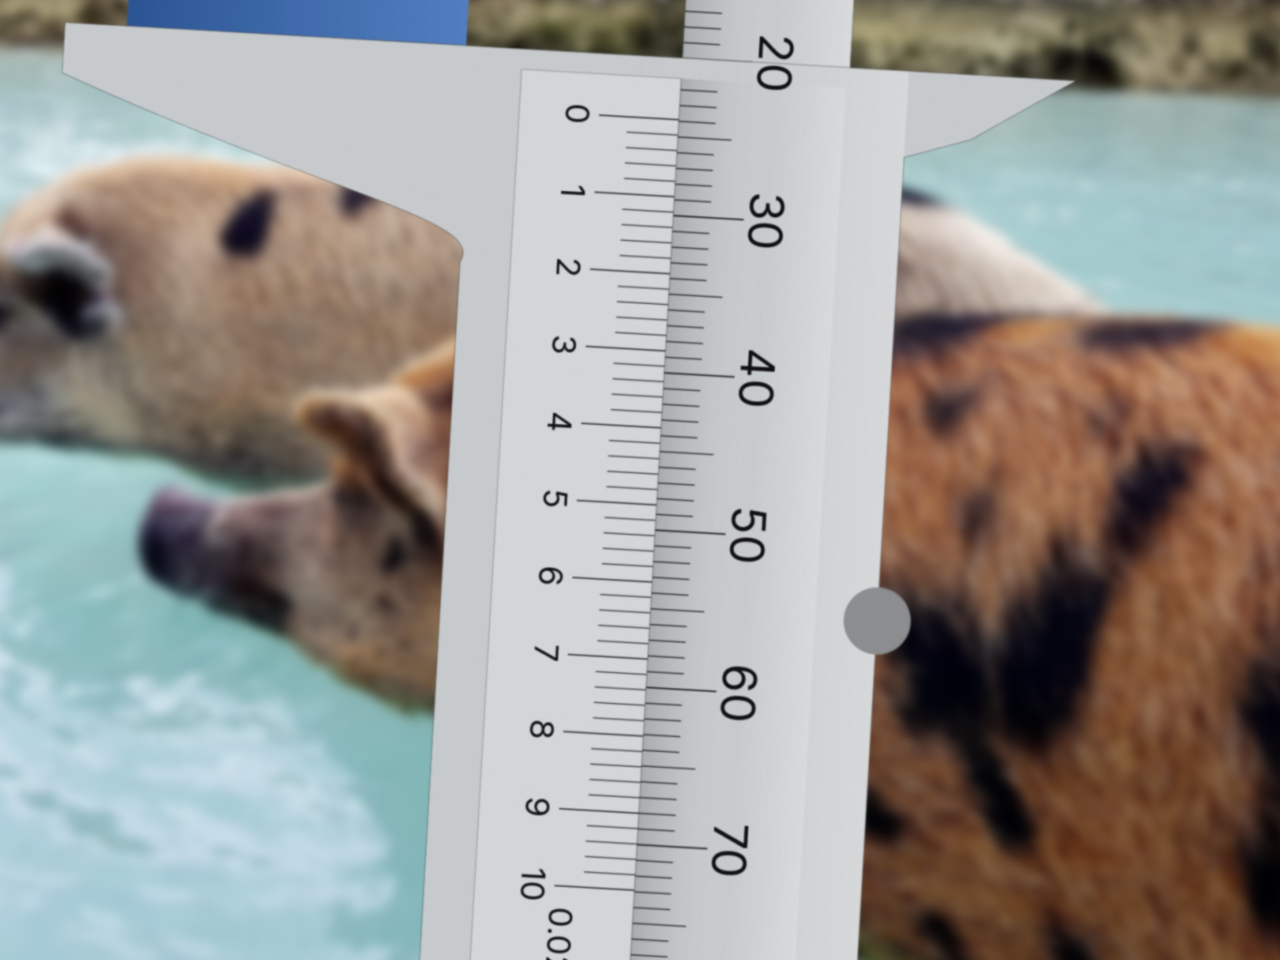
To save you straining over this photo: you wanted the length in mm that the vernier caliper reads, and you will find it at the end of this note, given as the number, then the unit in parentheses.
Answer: 23.9 (mm)
